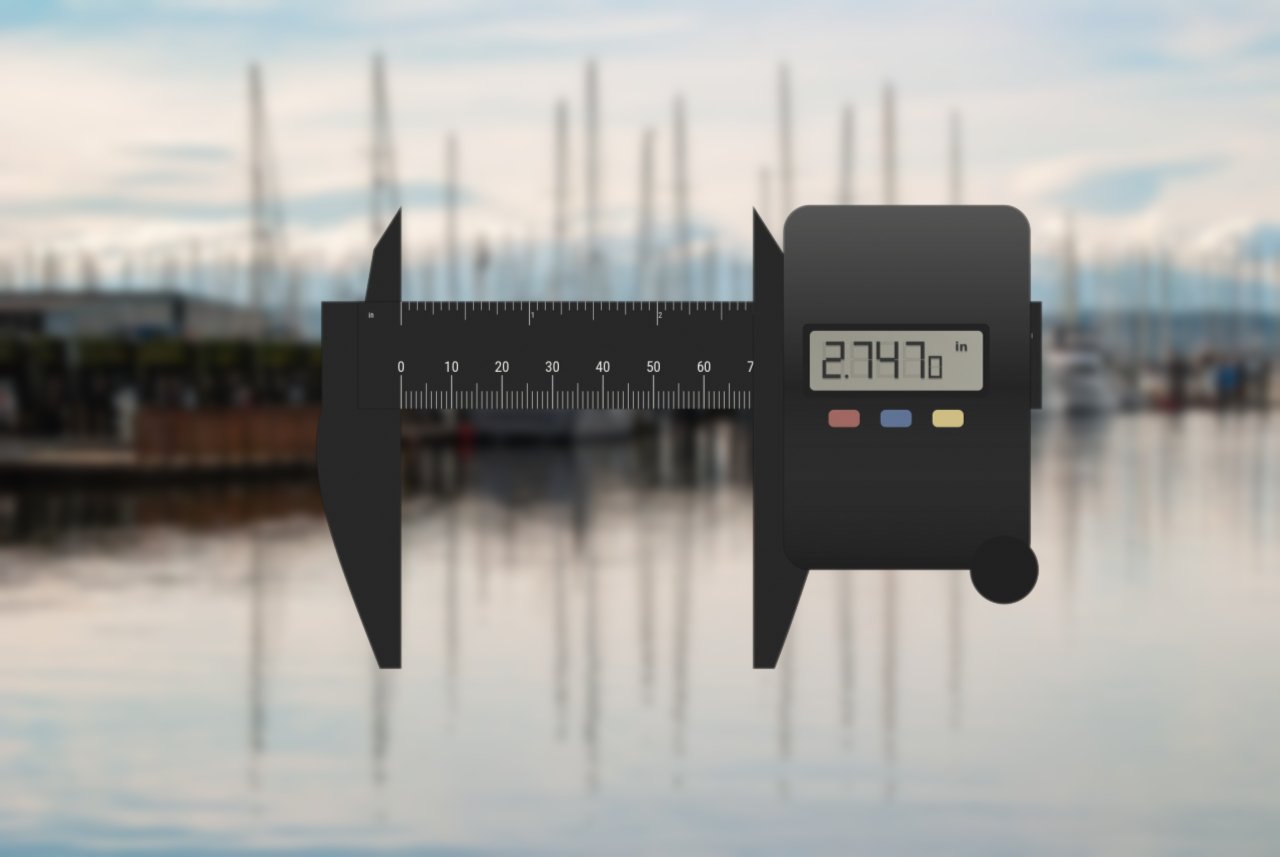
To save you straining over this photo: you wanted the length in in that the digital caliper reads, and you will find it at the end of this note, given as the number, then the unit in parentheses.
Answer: 2.7470 (in)
